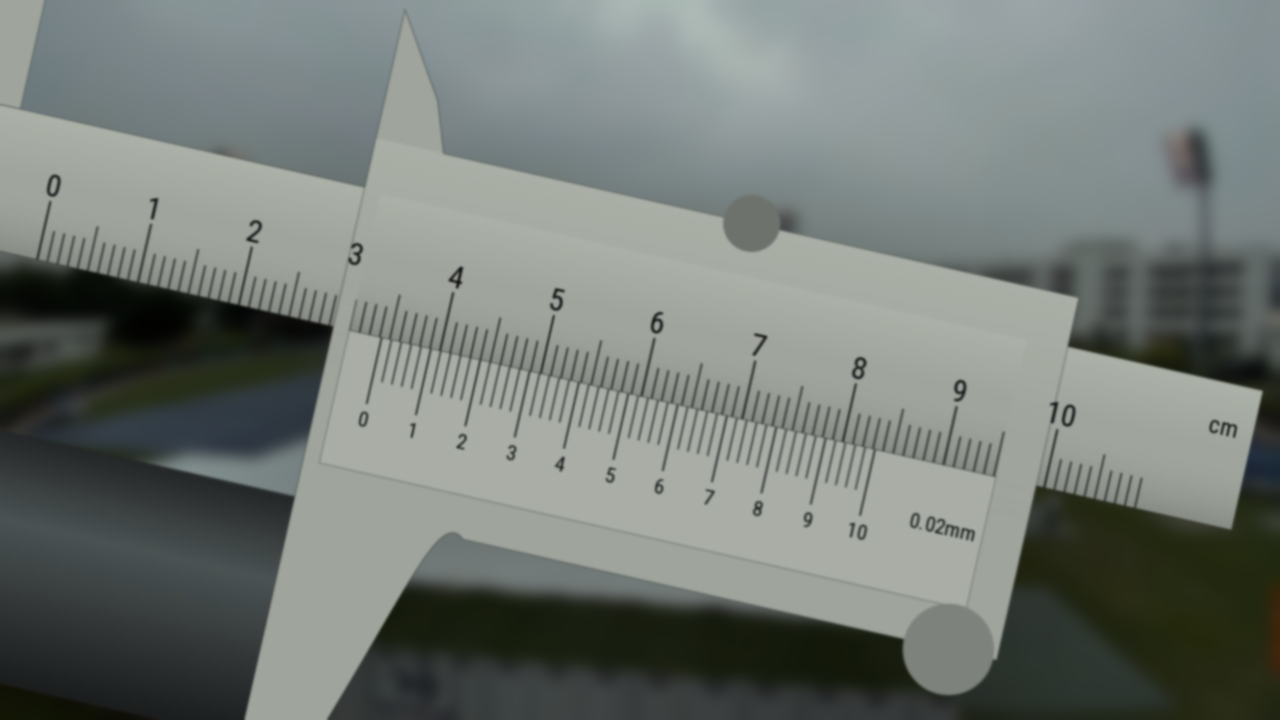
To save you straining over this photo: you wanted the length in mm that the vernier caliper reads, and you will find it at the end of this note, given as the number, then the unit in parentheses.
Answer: 34.2 (mm)
